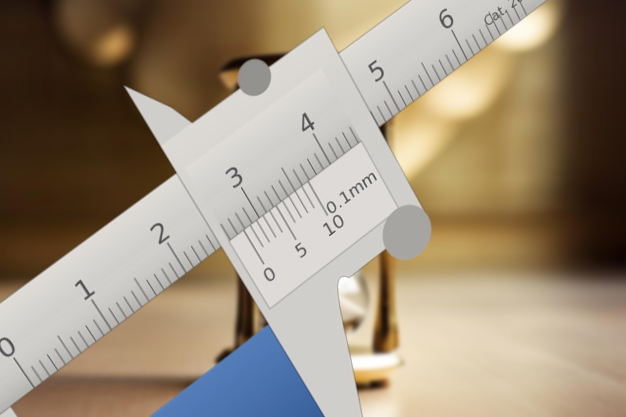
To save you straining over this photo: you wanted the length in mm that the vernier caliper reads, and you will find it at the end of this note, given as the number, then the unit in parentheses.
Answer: 27.8 (mm)
